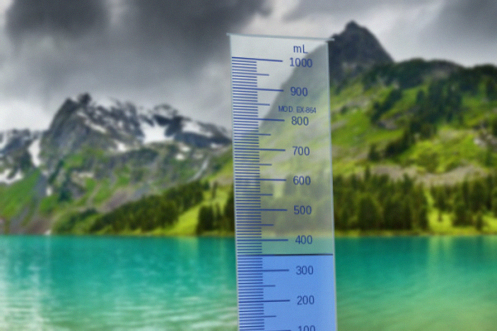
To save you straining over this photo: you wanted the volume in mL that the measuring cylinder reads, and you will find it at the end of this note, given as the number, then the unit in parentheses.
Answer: 350 (mL)
